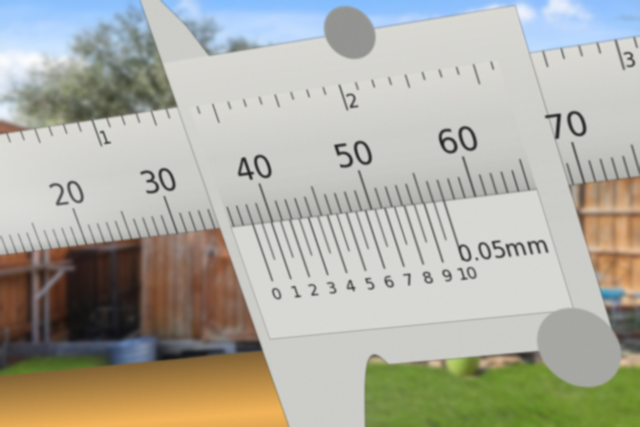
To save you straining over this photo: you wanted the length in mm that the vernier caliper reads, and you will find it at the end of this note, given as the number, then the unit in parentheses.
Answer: 38.0 (mm)
